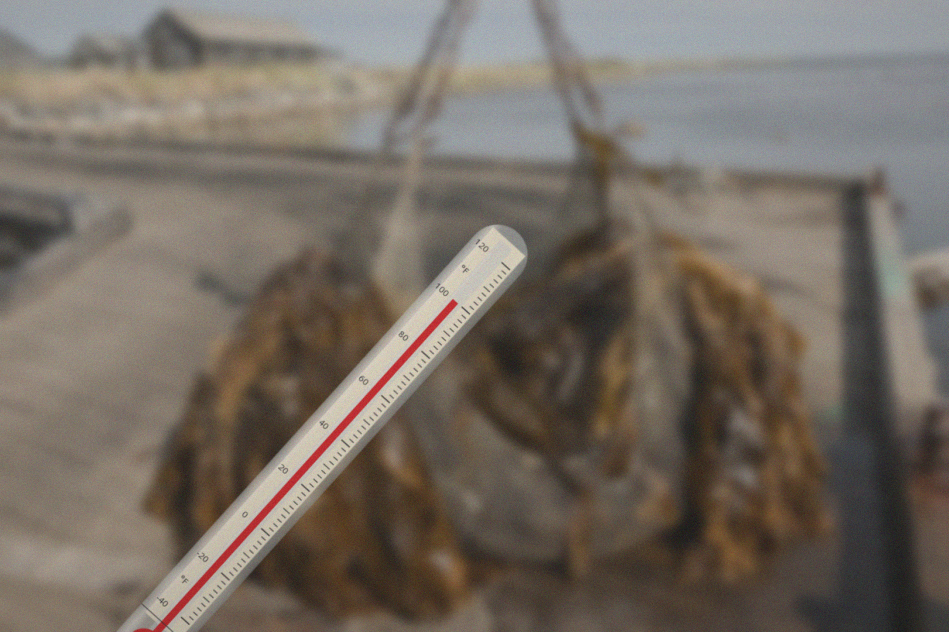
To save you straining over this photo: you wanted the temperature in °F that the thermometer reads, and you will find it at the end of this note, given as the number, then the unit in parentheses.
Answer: 100 (°F)
